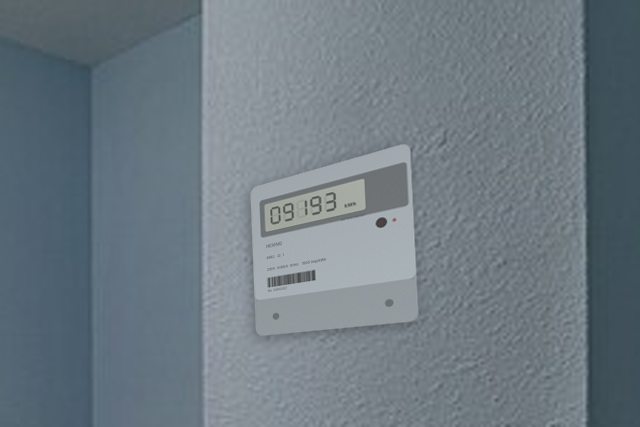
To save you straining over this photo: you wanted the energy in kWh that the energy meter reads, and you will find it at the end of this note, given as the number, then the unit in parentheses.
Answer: 9193 (kWh)
